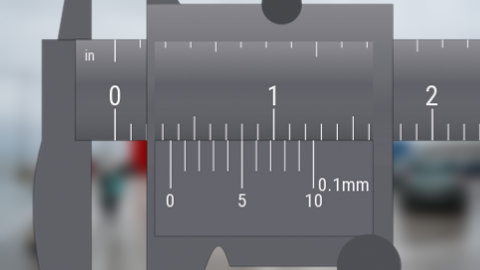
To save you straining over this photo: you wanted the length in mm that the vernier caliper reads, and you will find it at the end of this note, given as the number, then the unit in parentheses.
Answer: 3.5 (mm)
